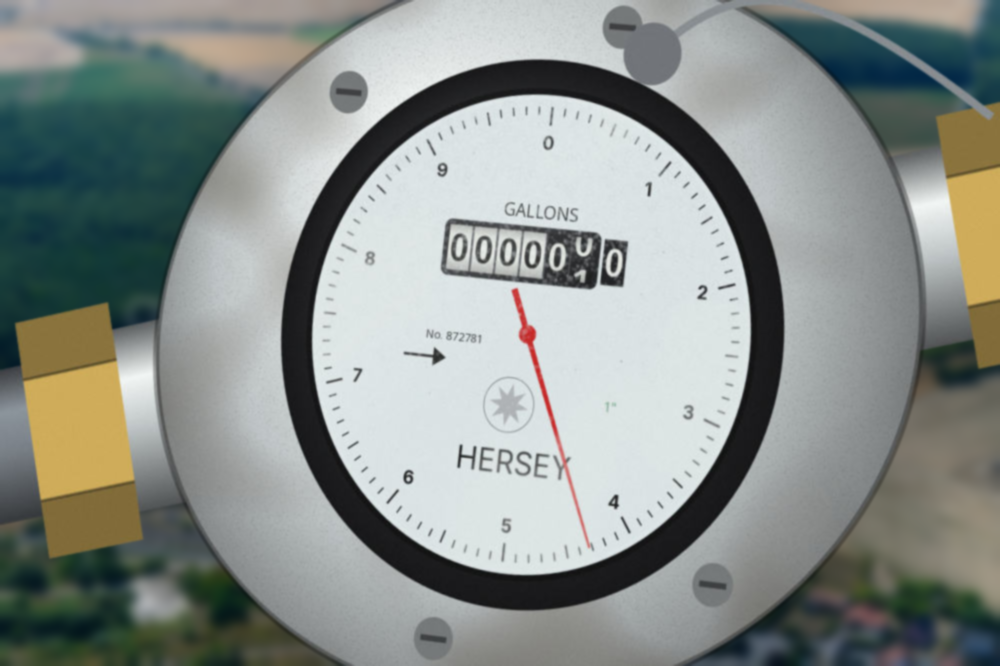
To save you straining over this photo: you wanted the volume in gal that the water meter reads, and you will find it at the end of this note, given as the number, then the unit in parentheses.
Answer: 4.3 (gal)
